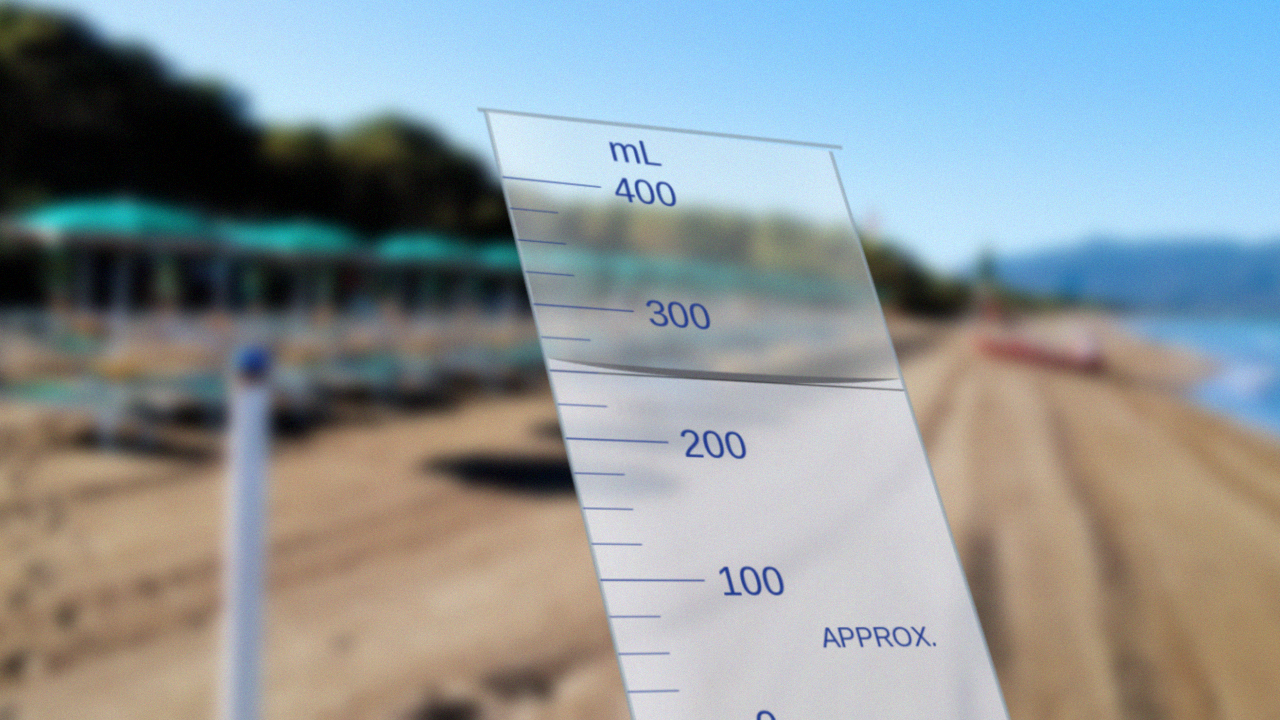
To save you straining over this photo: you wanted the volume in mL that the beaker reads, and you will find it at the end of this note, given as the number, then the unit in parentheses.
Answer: 250 (mL)
